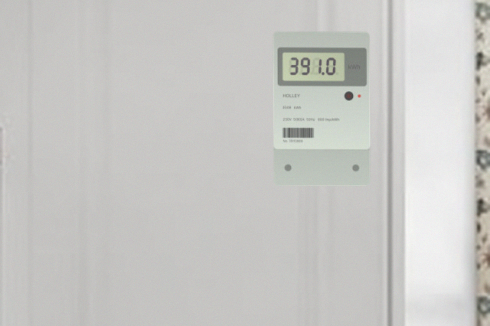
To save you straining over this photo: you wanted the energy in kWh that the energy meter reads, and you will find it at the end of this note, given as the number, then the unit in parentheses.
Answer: 391.0 (kWh)
